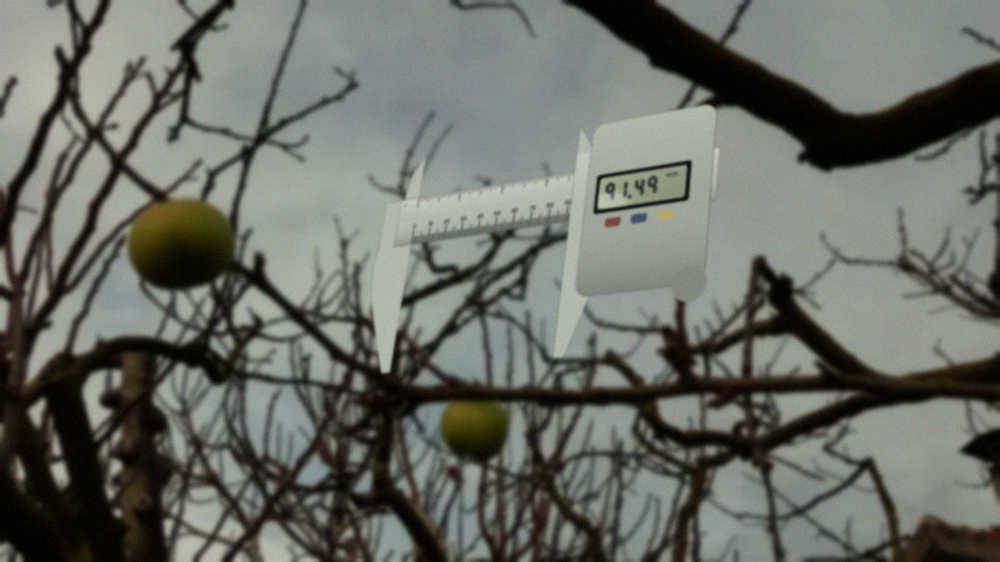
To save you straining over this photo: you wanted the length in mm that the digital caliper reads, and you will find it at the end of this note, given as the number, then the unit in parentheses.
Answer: 91.49 (mm)
